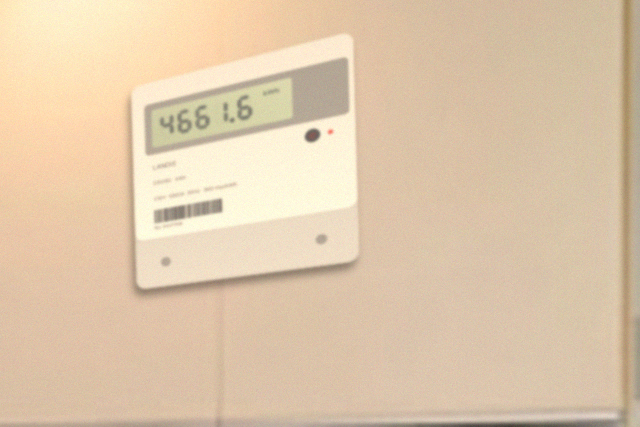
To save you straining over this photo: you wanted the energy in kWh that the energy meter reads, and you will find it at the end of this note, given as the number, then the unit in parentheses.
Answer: 4661.6 (kWh)
